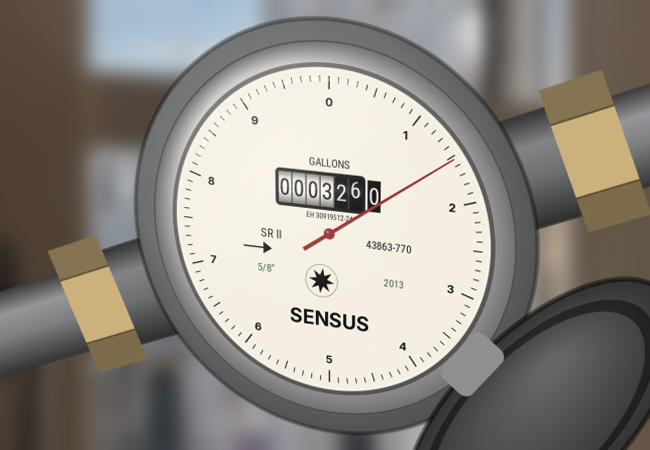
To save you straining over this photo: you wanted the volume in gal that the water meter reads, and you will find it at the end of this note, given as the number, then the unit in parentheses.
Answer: 3261.5 (gal)
